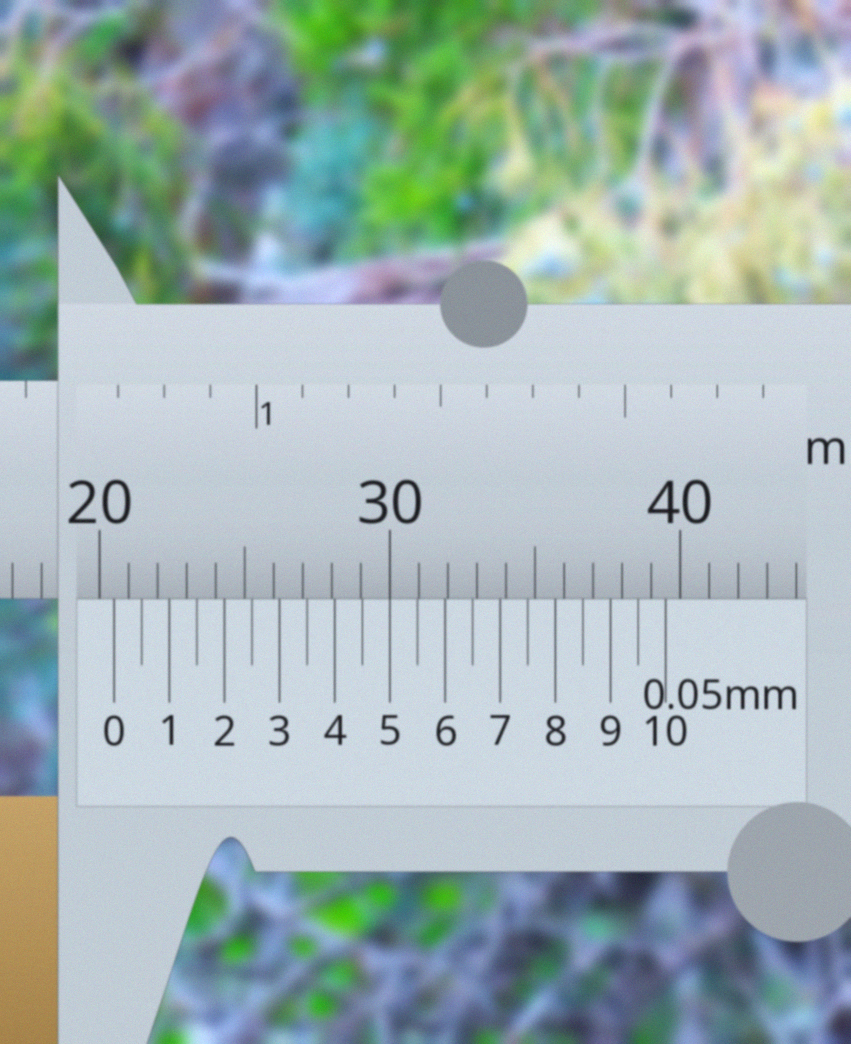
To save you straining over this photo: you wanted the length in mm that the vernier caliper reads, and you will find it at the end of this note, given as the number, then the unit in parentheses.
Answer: 20.50 (mm)
